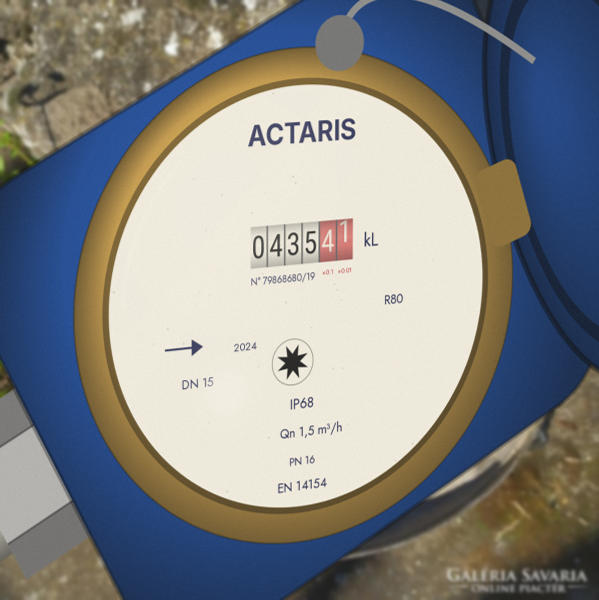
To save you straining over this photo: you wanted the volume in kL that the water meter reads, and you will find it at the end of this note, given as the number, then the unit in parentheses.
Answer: 435.41 (kL)
